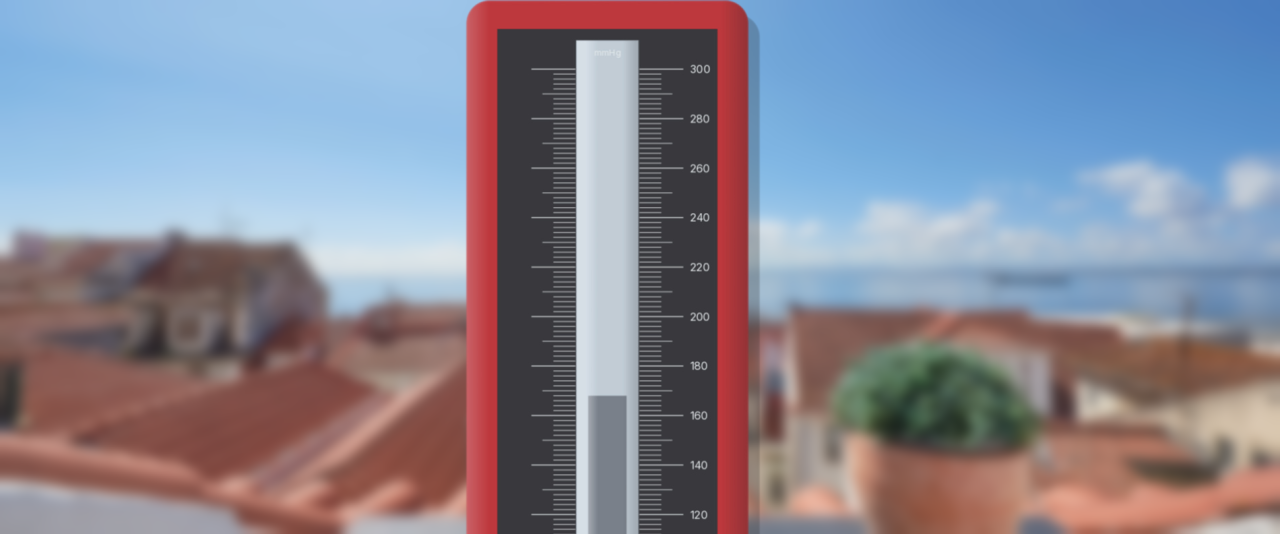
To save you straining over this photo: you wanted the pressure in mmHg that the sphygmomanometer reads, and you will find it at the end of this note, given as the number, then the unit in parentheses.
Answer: 168 (mmHg)
